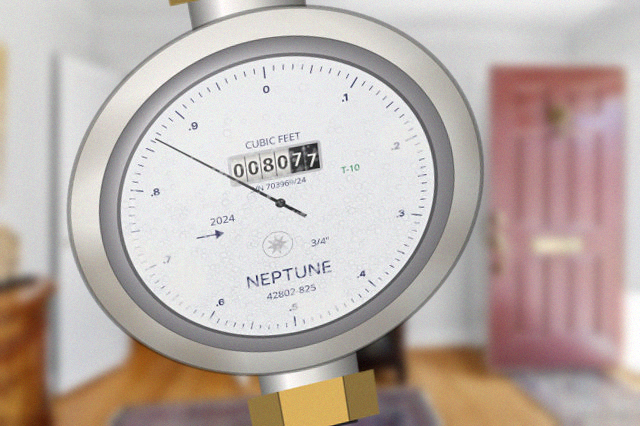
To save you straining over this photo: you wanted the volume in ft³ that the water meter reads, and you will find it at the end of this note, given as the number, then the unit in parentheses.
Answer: 8076.86 (ft³)
